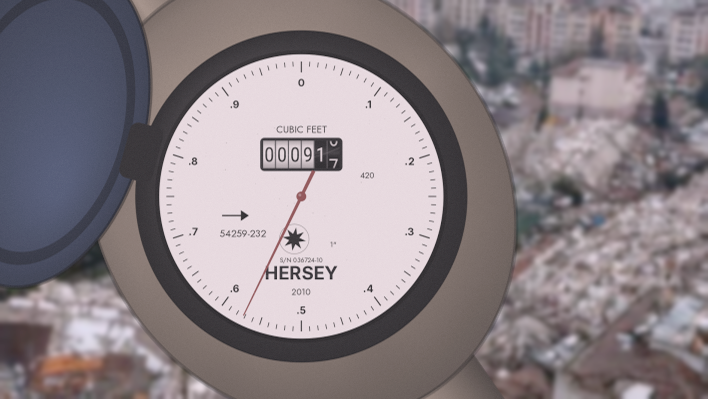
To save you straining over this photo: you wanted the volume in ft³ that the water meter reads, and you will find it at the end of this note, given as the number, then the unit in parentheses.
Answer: 916.57 (ft³)
